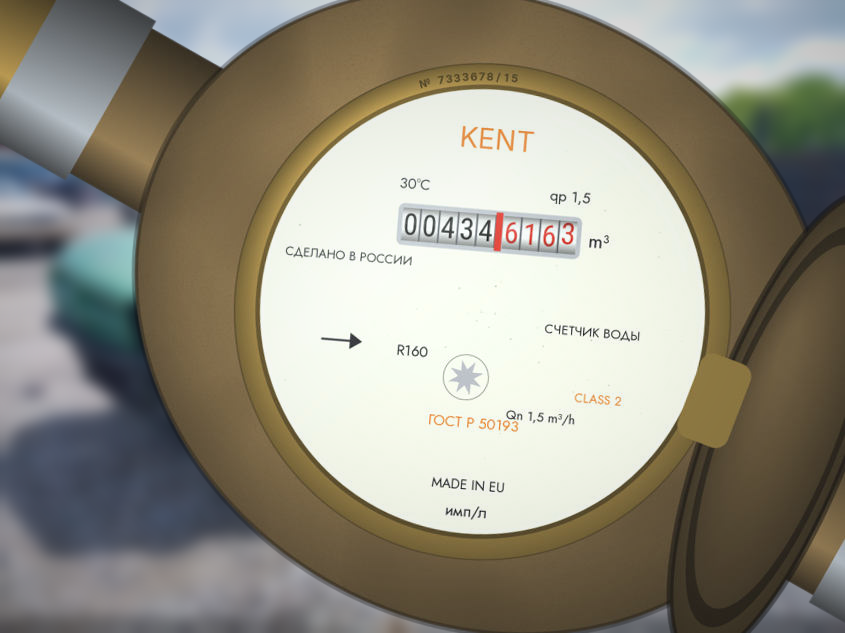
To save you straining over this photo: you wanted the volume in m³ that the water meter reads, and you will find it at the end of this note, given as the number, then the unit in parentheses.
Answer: 434.6163 (m³)
